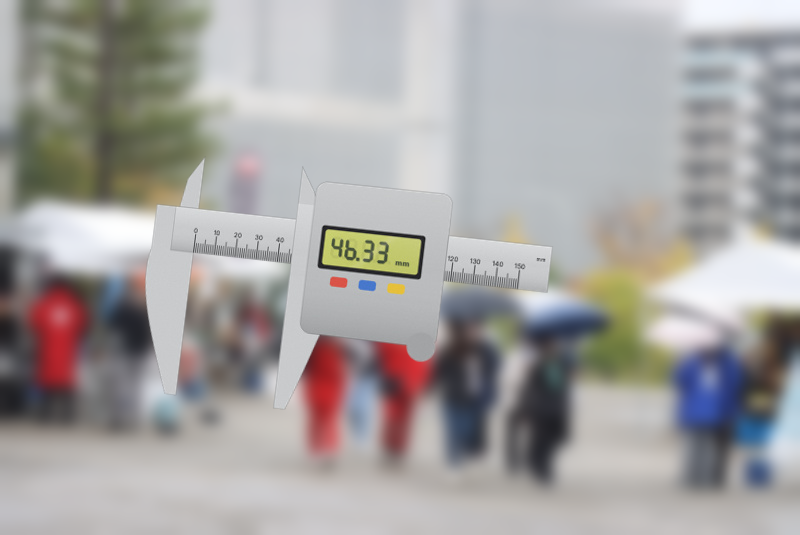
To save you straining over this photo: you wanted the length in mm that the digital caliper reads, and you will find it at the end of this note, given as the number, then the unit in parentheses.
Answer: 46.33 (mm)
